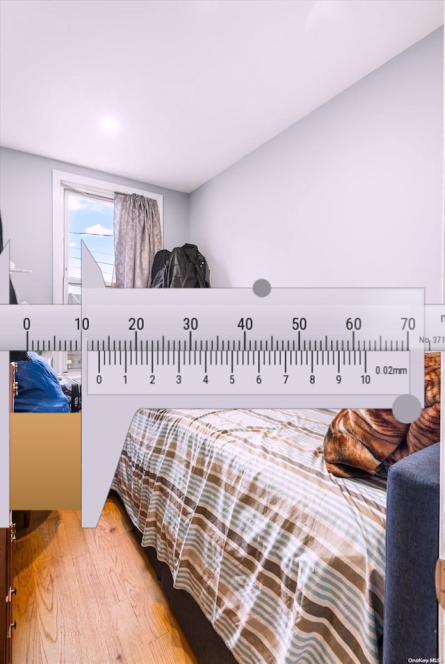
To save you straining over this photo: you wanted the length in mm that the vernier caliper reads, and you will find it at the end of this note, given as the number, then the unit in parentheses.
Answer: 13.2 (mm)
